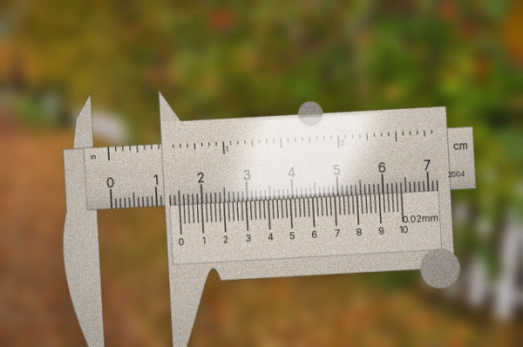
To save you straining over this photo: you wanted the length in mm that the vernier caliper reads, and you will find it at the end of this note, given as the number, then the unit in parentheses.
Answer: 15.0 (mm)
